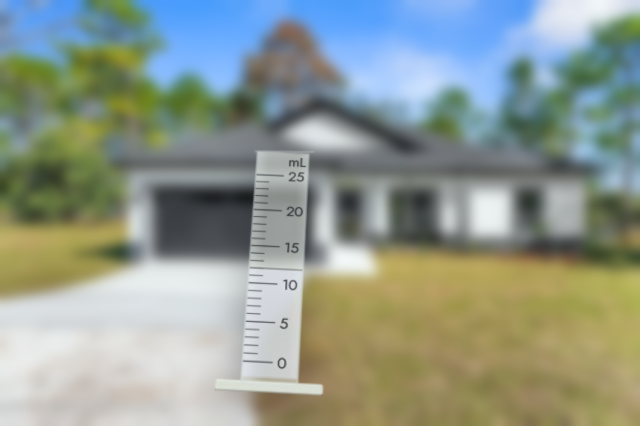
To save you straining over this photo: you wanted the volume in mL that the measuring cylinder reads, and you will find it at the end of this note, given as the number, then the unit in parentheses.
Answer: 12 (mL)
